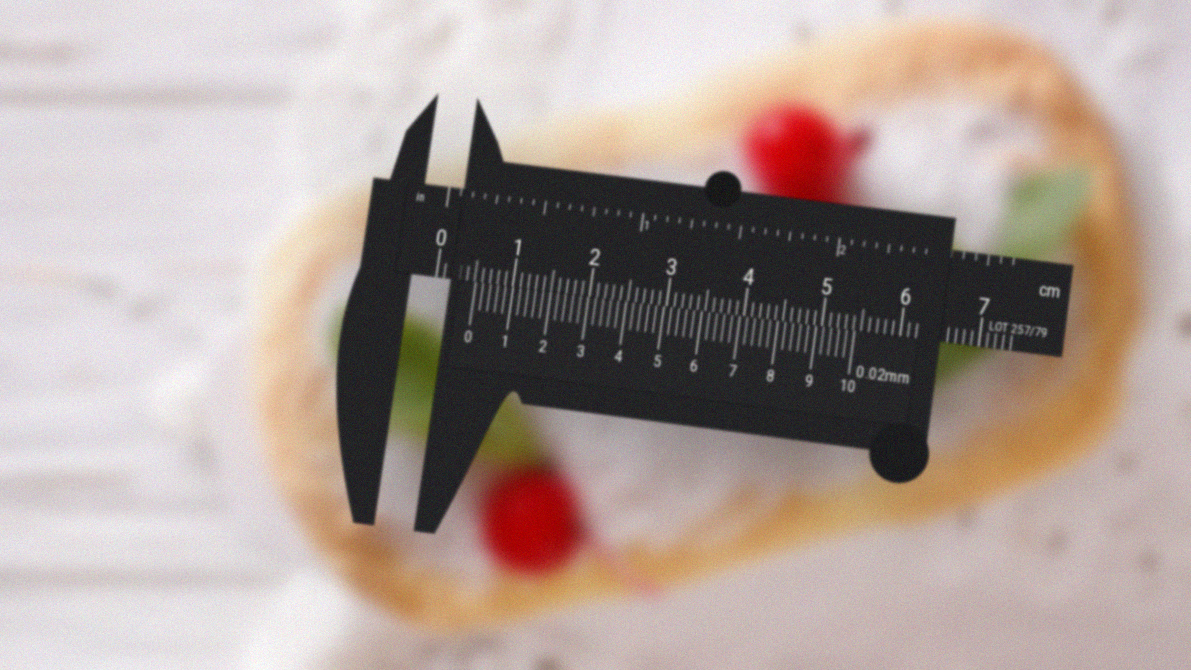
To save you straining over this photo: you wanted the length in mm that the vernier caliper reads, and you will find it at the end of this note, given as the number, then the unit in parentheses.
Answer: 5.2 (mm)
